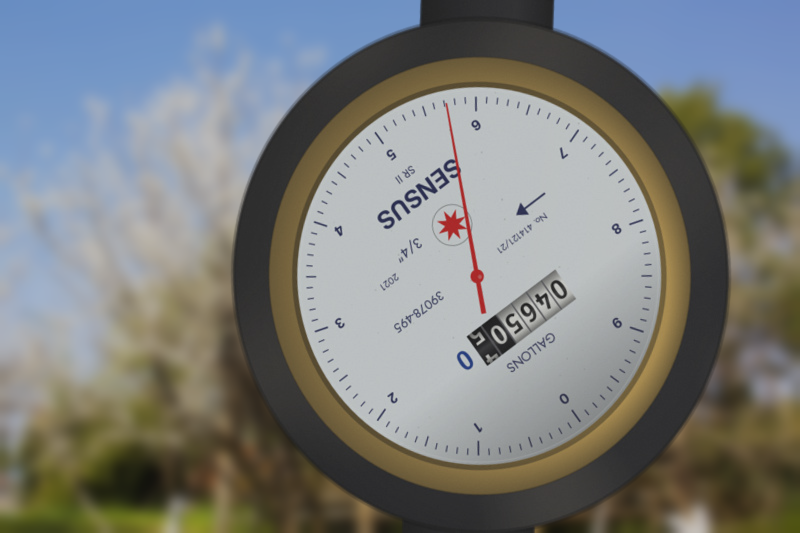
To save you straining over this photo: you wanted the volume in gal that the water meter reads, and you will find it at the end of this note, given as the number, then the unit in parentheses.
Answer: 465045.7 (gal)
